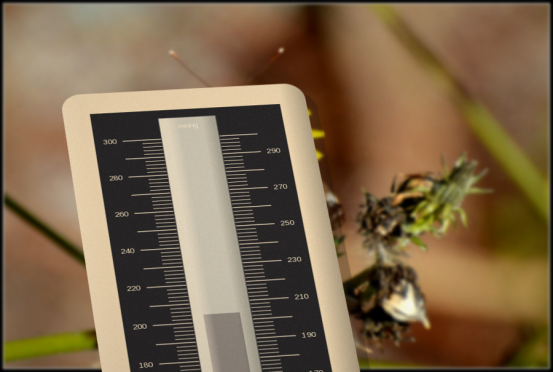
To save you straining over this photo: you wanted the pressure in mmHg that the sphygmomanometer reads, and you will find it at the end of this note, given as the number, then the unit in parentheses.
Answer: 204 (mmHg)
